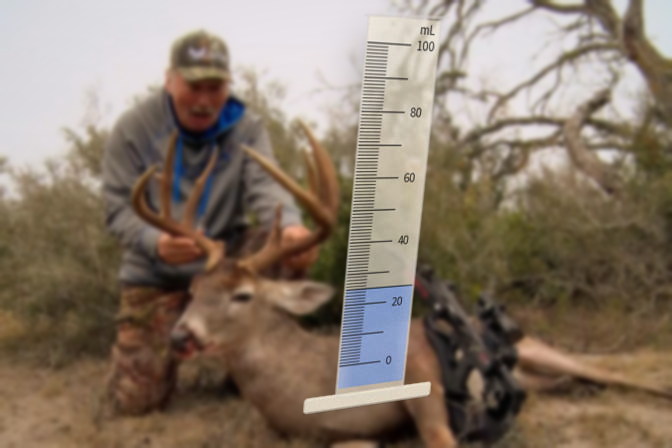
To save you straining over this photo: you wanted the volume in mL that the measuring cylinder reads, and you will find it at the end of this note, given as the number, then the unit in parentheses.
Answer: 25 (mL)
